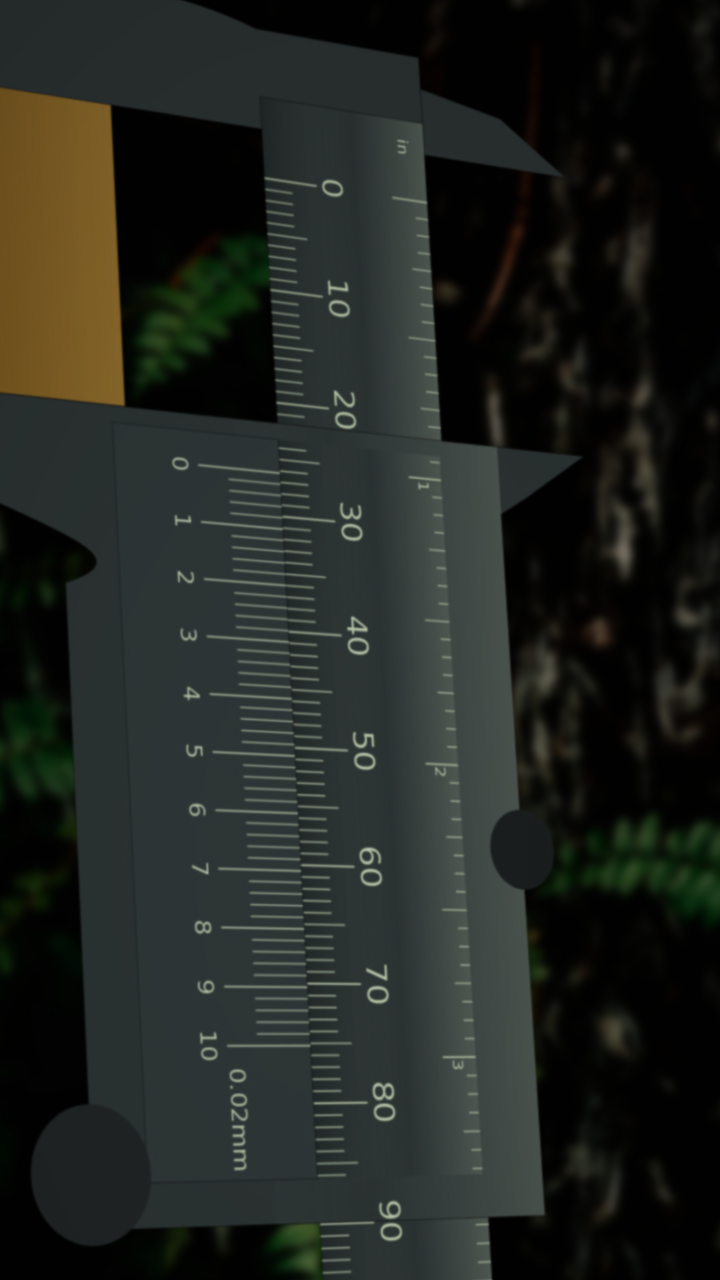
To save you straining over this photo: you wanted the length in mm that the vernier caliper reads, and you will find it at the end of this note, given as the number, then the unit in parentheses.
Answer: 26.2 (mm)
